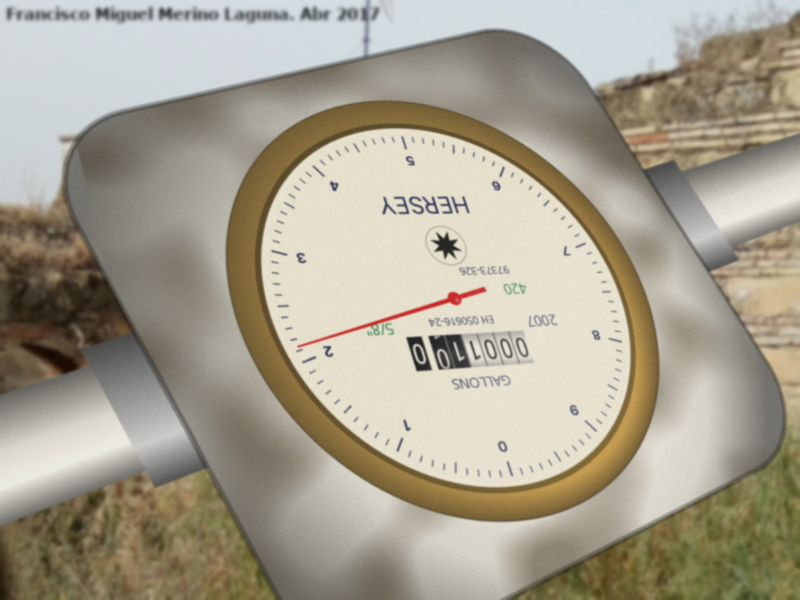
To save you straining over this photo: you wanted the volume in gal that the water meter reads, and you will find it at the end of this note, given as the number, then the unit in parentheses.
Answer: 1102.1 (gal)
